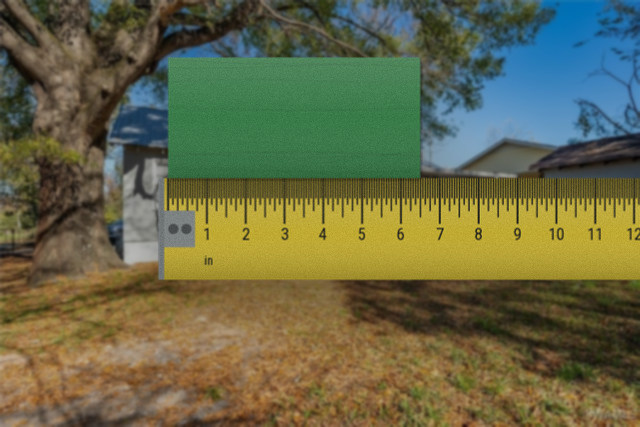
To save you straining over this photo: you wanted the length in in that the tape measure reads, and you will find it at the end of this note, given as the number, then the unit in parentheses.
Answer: 6.5 (in)
